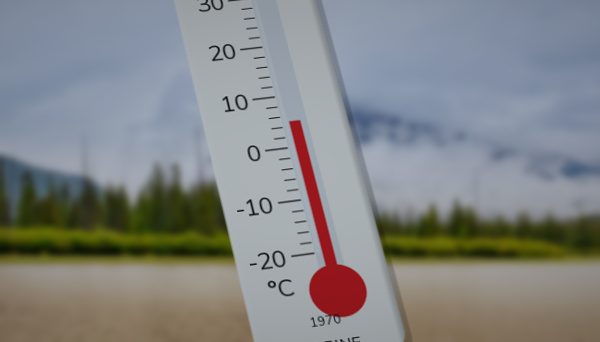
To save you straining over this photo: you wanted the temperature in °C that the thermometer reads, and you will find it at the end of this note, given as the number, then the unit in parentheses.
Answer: 5 (°C)
